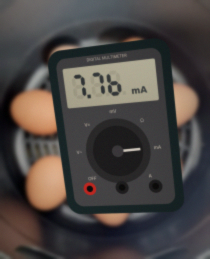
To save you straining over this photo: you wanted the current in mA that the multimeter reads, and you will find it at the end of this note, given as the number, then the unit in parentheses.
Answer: 7.76 (mA)
